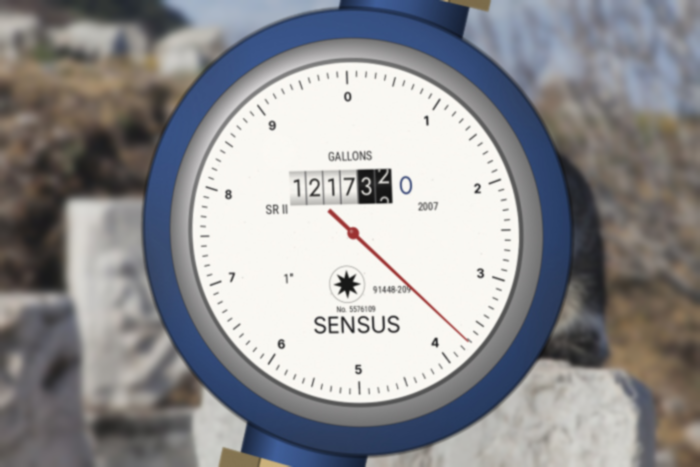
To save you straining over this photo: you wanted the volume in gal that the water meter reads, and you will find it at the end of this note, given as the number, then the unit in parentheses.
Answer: 1217323.7 (gal)
